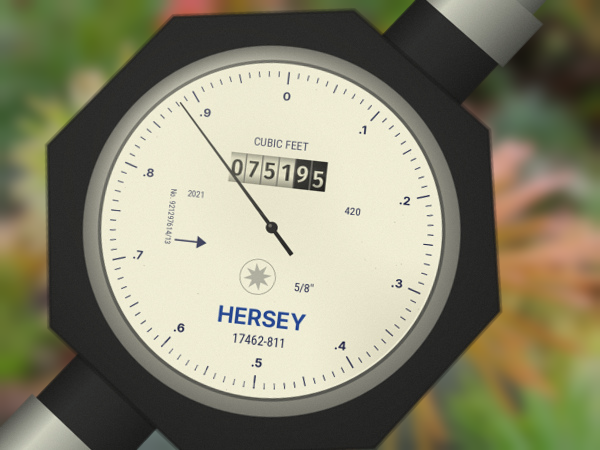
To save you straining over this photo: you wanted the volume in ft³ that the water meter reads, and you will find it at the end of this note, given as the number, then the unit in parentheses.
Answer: 75194.88 (ft³)
